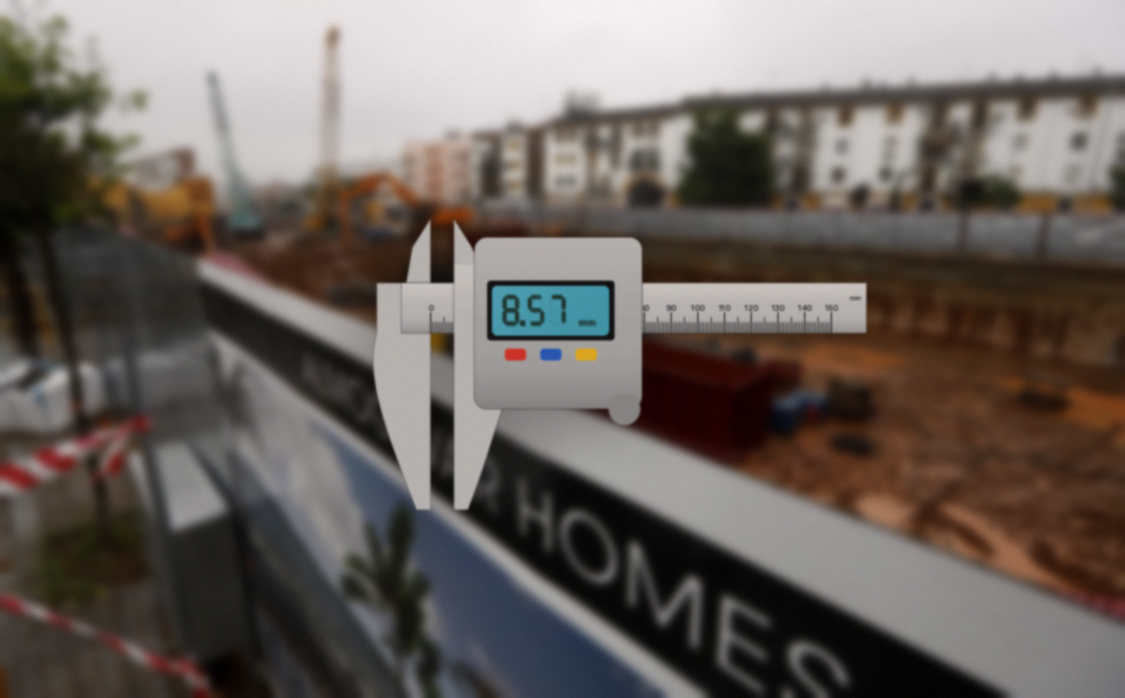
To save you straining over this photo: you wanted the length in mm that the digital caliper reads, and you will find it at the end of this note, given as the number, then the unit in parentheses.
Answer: 8.57 (mm)
